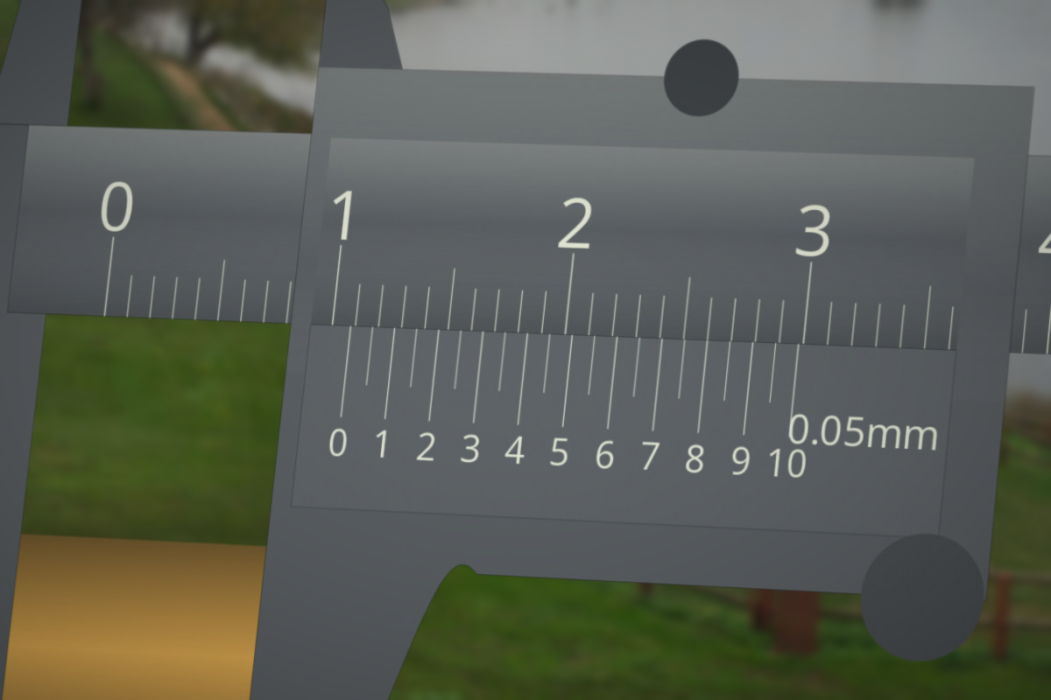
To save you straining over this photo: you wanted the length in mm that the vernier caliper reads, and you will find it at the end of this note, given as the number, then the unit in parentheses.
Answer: 10.8 (mm)
